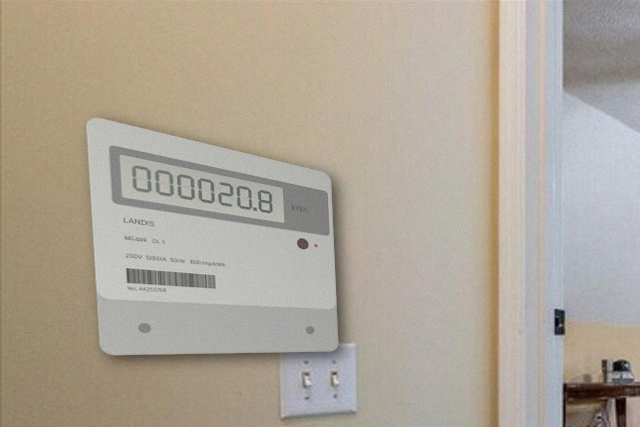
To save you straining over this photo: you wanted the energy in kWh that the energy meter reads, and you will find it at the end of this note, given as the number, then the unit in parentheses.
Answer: 20.8 (kWh)
